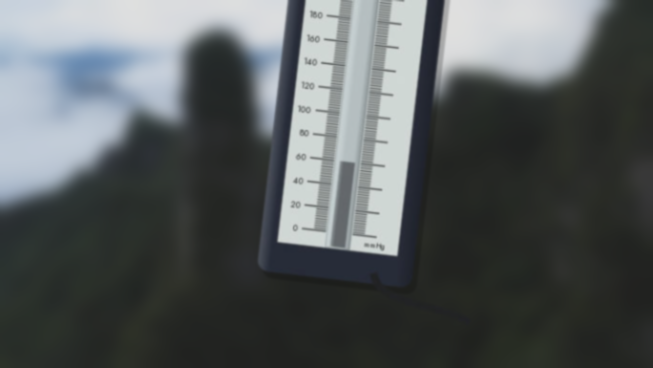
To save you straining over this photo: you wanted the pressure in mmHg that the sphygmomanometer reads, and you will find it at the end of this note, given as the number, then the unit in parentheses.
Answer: 60 (mmHg)
